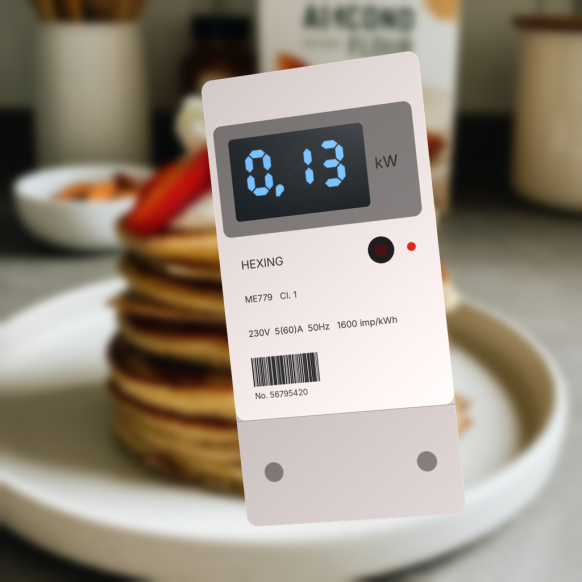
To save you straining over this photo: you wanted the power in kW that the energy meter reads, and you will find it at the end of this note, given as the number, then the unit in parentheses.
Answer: 0.13 (kW)
